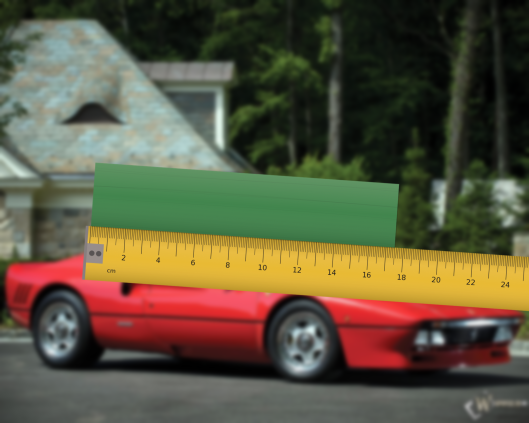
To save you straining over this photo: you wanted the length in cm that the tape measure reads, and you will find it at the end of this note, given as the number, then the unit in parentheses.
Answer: 17.5 (cm)
